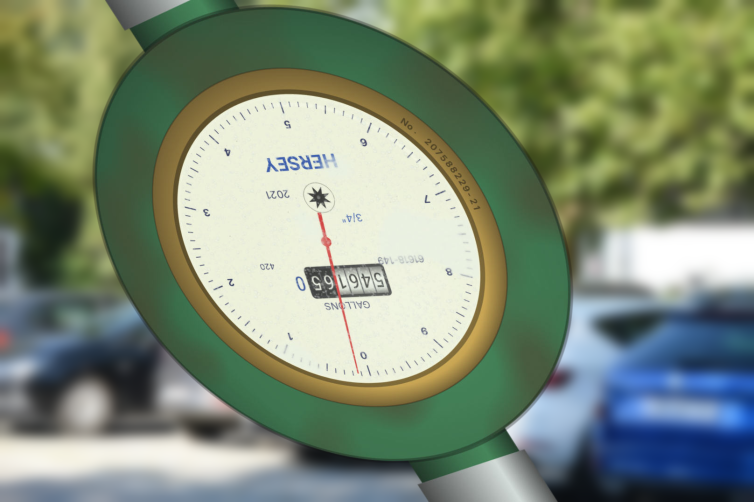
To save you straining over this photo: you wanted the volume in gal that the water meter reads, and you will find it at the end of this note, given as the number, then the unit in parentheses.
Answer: 5461650.1 (gal)
